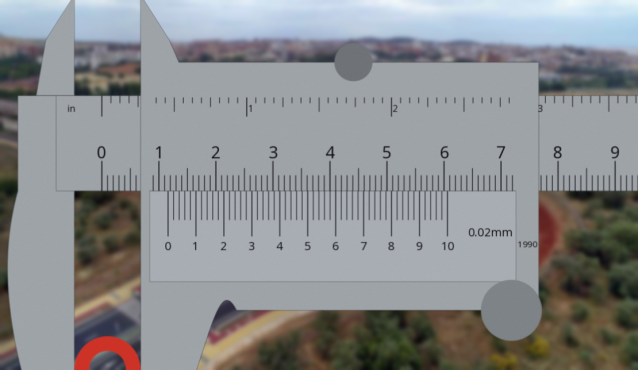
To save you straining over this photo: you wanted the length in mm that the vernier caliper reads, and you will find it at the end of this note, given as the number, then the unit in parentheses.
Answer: 11.6 (mm)
